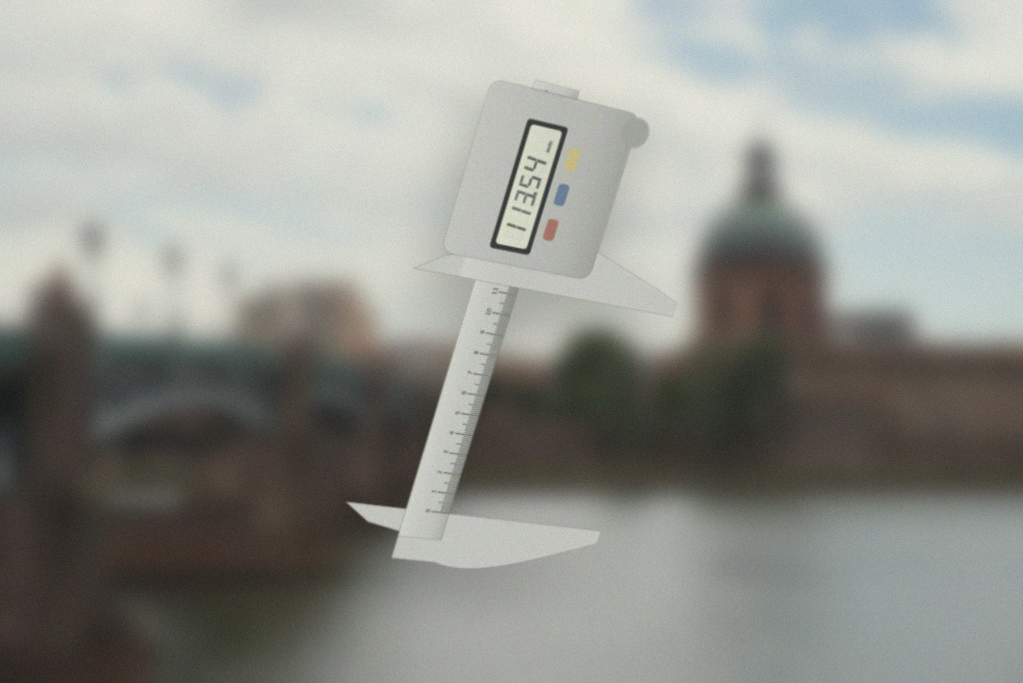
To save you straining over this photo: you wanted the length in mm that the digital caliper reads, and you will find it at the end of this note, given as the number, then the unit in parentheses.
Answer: 113.54 (mm)
